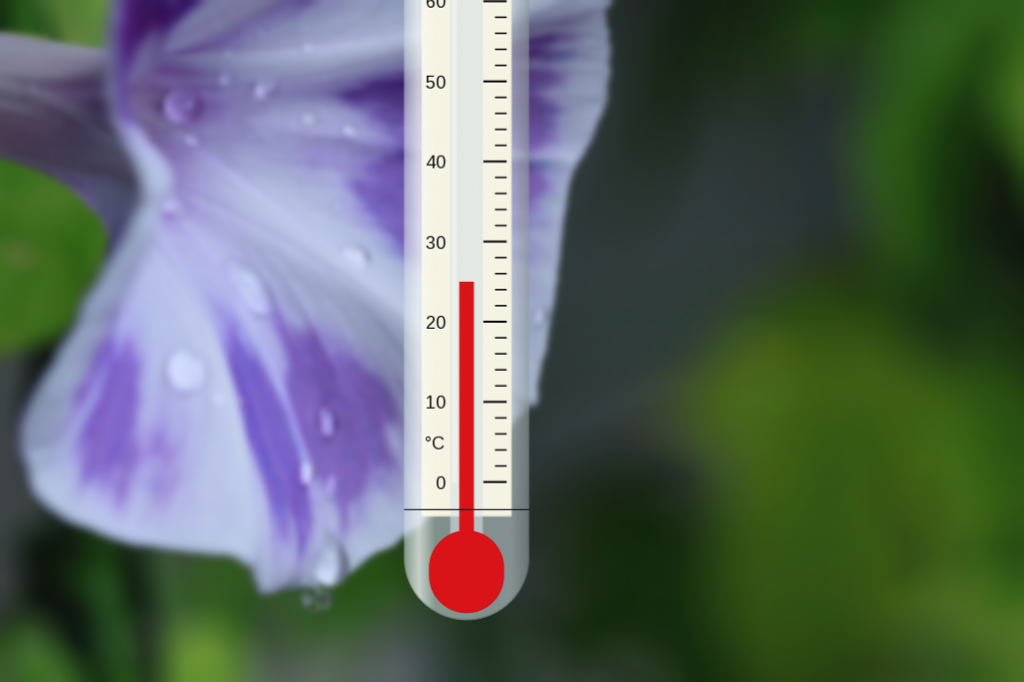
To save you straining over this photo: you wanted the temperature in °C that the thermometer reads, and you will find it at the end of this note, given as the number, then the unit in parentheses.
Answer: 25 (°C)
